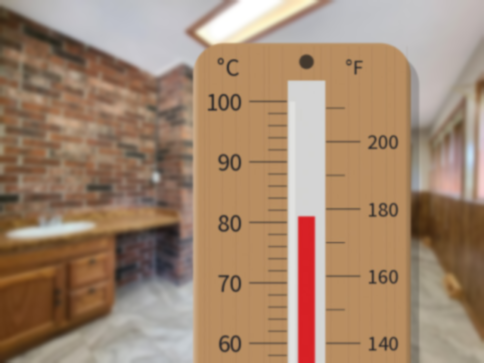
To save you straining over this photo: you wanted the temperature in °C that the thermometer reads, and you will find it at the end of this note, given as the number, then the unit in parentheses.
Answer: 81 (°C)
